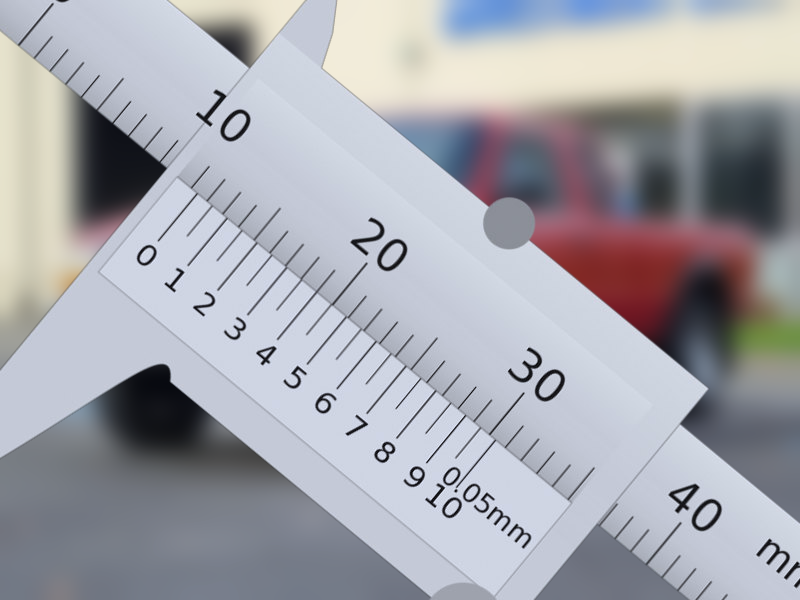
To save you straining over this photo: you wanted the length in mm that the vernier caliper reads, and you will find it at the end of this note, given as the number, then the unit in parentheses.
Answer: 11.4 (mm)
